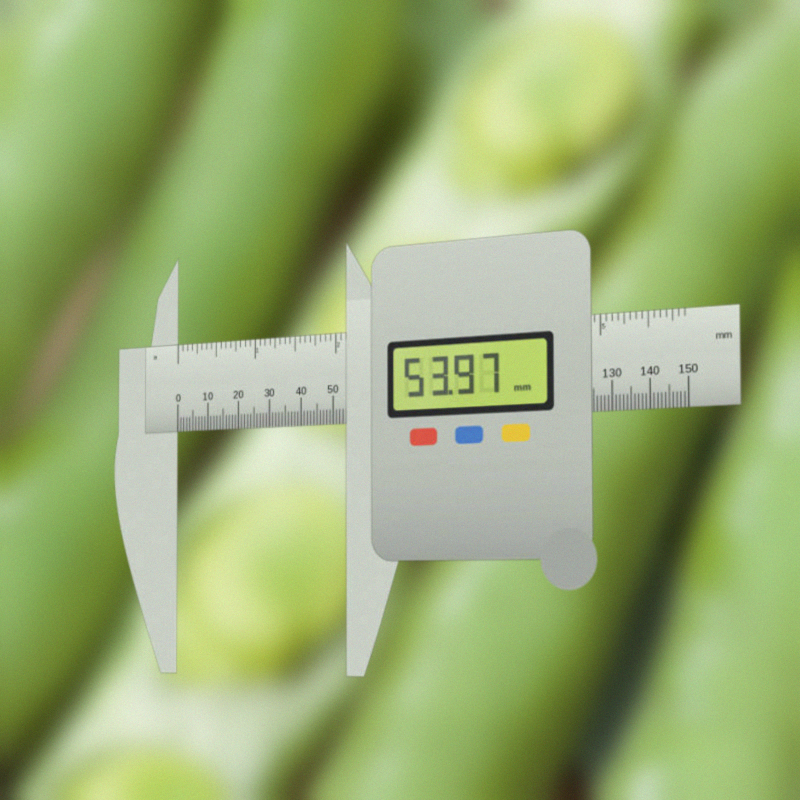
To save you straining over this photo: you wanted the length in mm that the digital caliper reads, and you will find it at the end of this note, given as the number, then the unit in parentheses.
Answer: 53.97 (mm)
